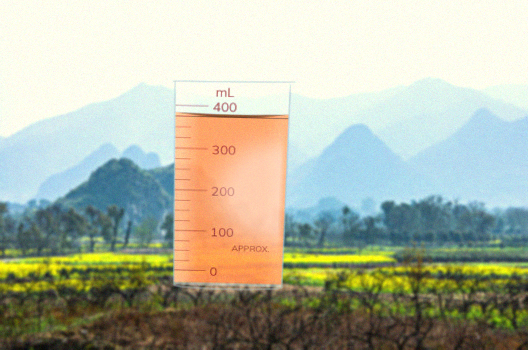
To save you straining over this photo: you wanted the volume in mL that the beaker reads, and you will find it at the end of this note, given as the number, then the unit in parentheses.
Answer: 375 (mL)
